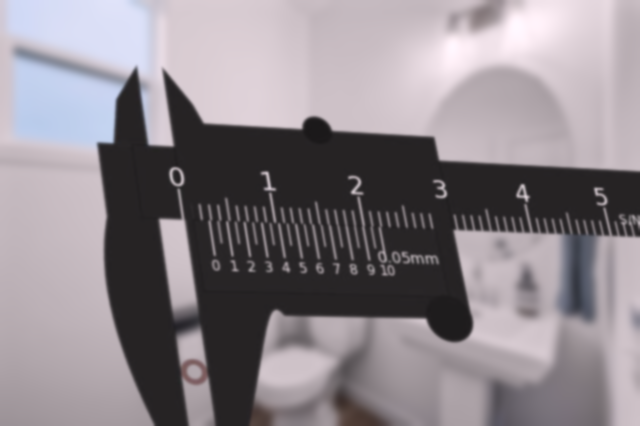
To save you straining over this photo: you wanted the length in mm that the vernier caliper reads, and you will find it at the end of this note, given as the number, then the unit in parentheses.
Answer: 2.8 (mm)
